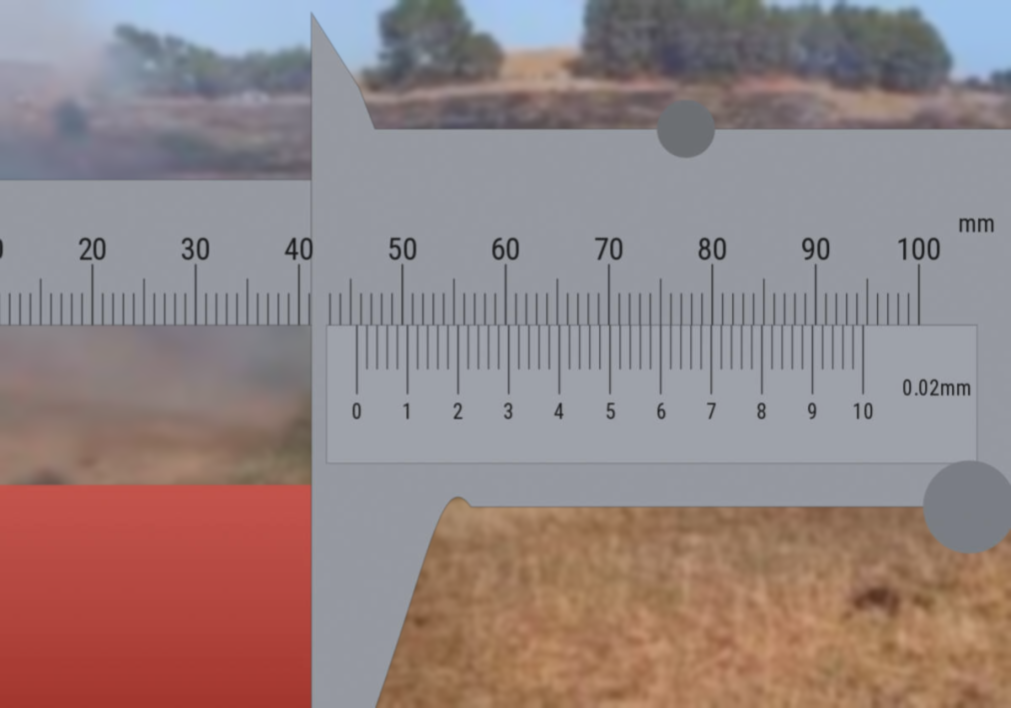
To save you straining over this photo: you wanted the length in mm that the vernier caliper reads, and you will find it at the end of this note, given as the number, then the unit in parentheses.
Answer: 45.6 (mm)
